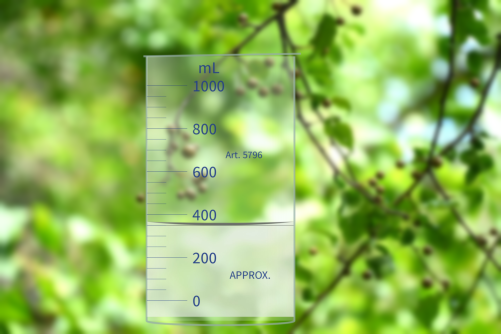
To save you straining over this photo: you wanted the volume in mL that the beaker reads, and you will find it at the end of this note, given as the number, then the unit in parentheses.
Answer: 350 (mL)
